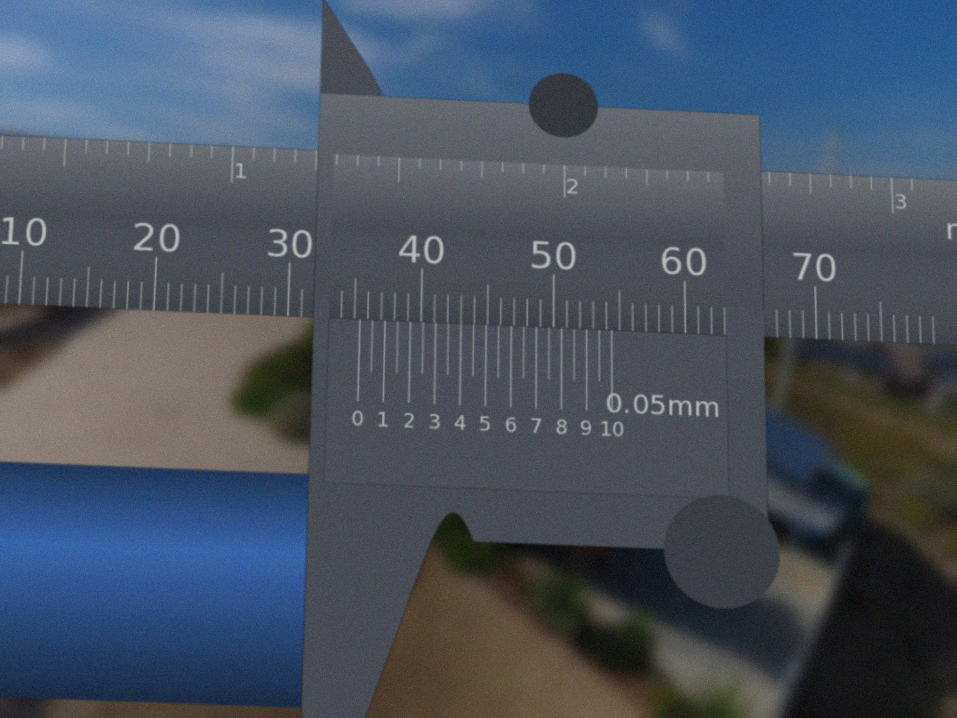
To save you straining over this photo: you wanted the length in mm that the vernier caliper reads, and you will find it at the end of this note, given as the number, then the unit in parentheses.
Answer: 35.4 (mm)
